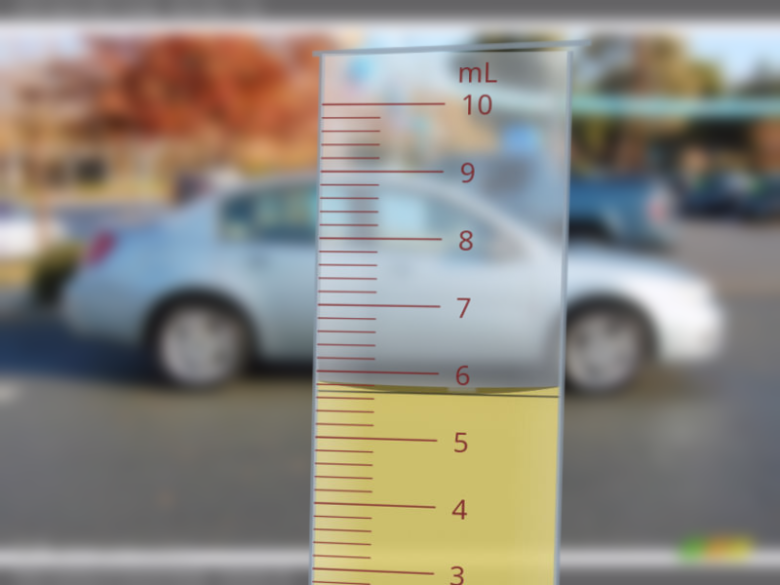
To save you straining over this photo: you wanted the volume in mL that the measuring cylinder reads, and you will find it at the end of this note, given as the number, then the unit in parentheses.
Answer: 5.7 (mL)
